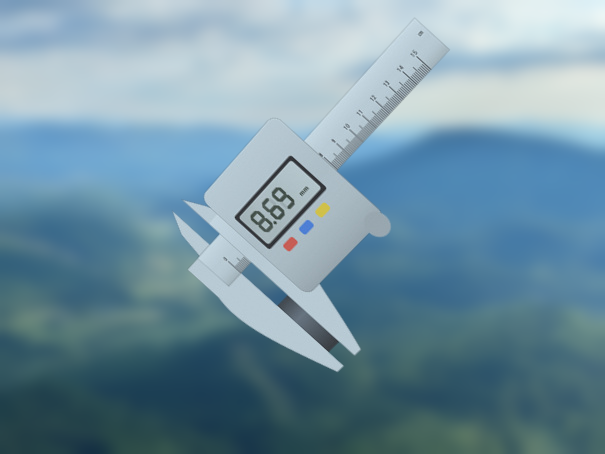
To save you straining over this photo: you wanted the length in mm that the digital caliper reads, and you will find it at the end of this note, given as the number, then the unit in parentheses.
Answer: 8.69 (mm)
